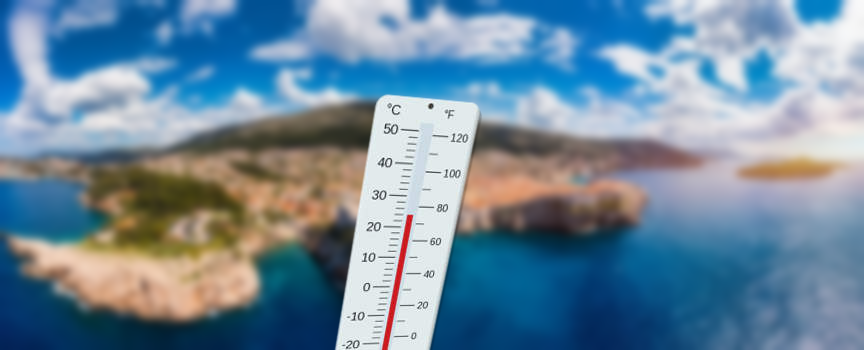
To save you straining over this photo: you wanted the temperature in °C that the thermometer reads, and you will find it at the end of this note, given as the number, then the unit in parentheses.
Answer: 24 (°C)
